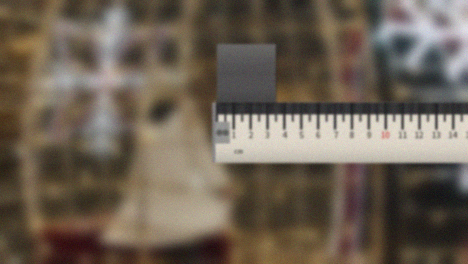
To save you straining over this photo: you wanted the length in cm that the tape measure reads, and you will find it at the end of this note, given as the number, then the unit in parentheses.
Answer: 3.5 (cm)
